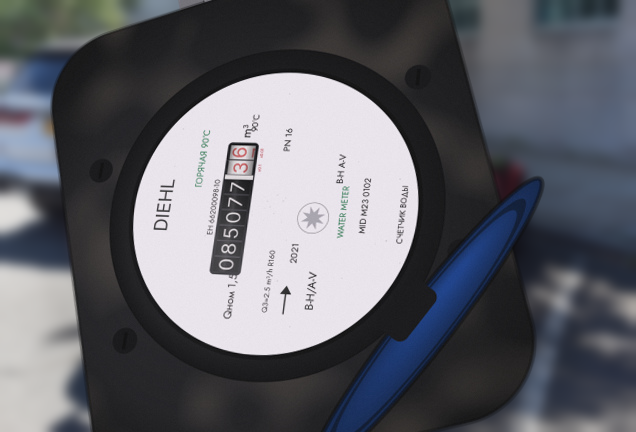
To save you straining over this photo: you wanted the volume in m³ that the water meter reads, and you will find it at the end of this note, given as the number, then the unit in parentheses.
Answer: 85077.36 (m³)
